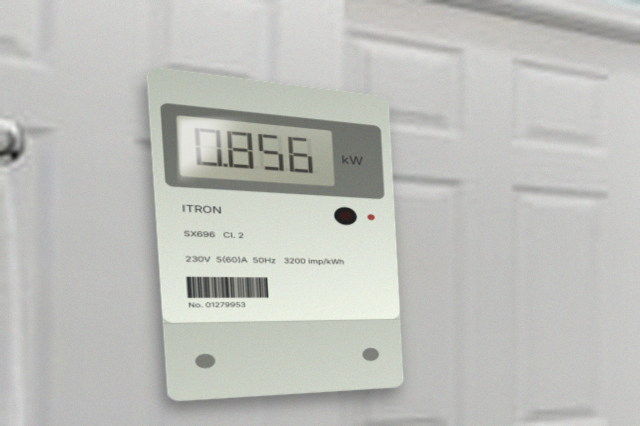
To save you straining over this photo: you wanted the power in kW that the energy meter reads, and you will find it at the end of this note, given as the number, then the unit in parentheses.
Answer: 0.856 (kW)
